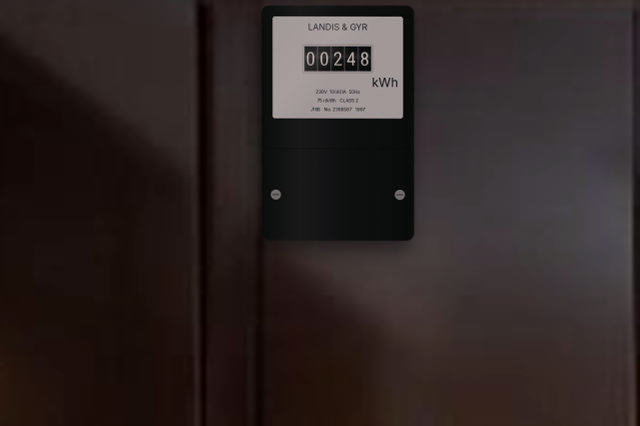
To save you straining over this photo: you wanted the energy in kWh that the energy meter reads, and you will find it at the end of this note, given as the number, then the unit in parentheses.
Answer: 248 (kWh)
